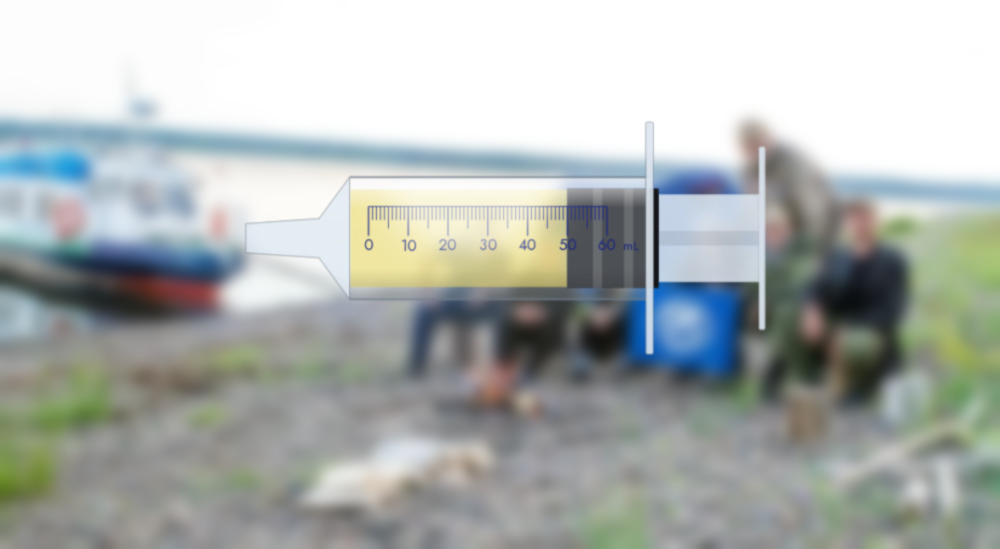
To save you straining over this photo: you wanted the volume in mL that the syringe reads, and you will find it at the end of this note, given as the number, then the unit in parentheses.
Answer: 50 (mL)
